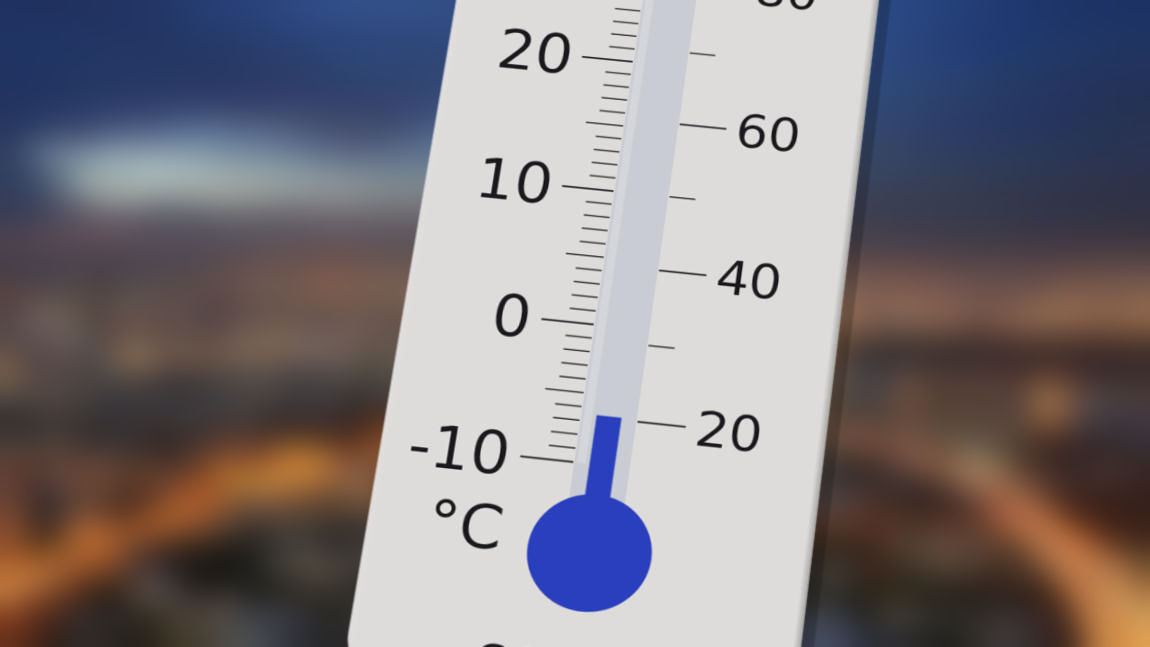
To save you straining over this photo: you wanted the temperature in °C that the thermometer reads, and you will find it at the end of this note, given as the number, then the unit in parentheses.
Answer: -6.5 (°C)
